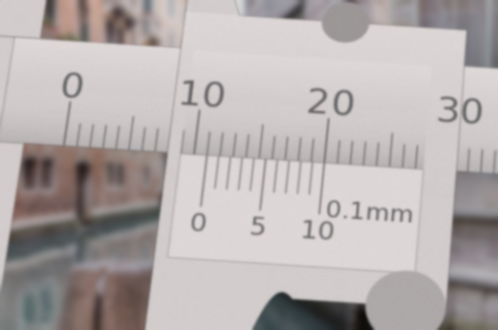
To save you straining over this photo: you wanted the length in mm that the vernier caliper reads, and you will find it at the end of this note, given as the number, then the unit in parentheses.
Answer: 11.0 (mm)
